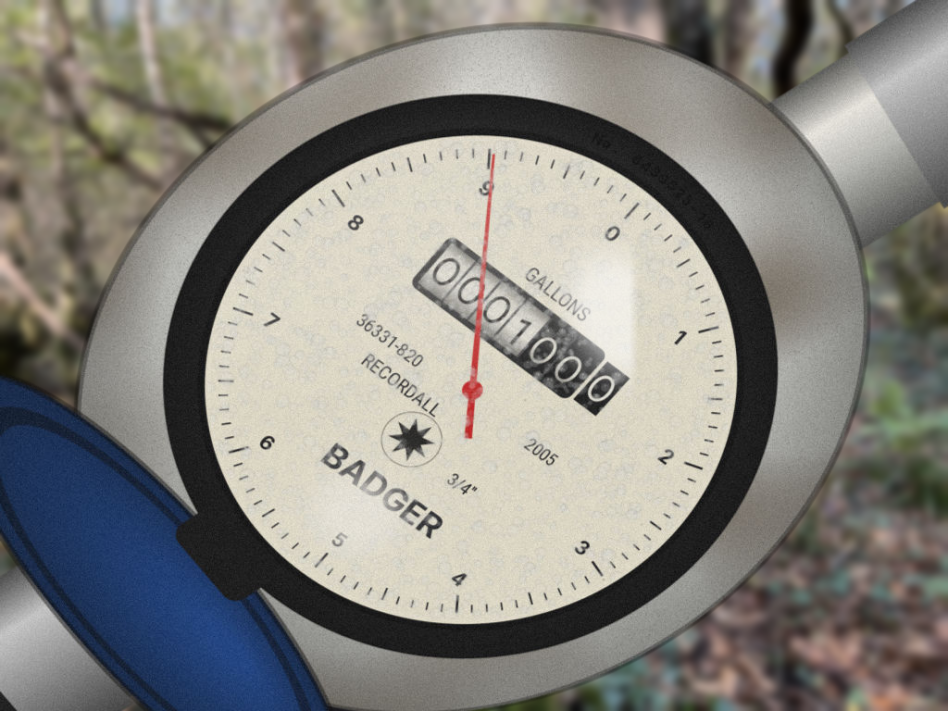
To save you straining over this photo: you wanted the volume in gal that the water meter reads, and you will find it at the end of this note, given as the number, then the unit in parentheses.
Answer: 999.0 (gal)
